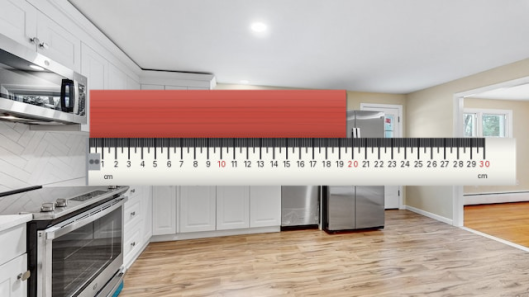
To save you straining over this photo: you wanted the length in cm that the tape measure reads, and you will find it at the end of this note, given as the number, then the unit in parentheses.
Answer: 19.5 (cm)
